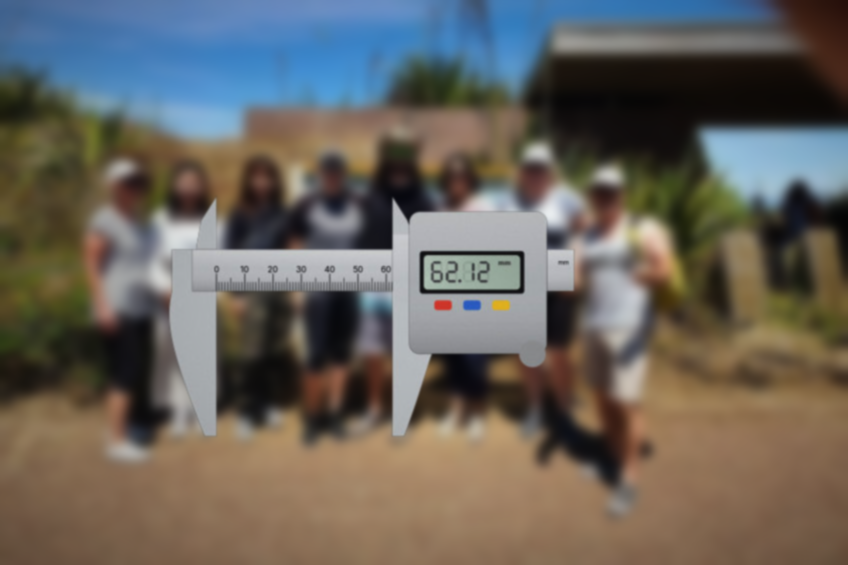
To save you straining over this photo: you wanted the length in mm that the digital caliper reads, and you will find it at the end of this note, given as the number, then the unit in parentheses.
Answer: 62.12 (mm)
